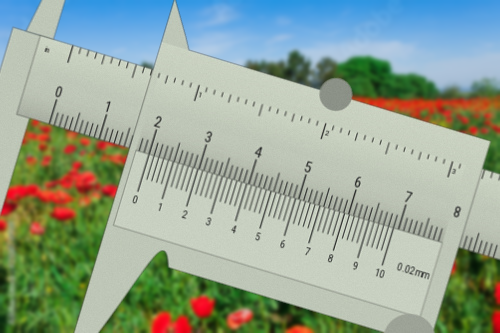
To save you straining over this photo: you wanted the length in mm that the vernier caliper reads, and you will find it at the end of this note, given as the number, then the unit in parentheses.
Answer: 20.0 (mm)
